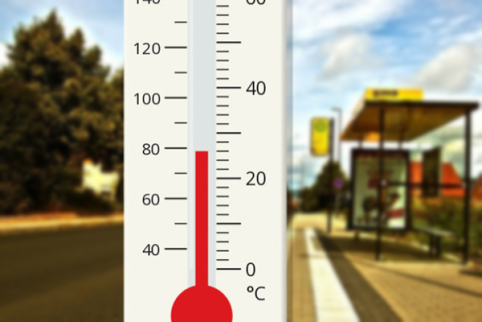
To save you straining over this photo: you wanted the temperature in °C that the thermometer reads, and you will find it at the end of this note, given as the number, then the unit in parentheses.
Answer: 26 (°C)
